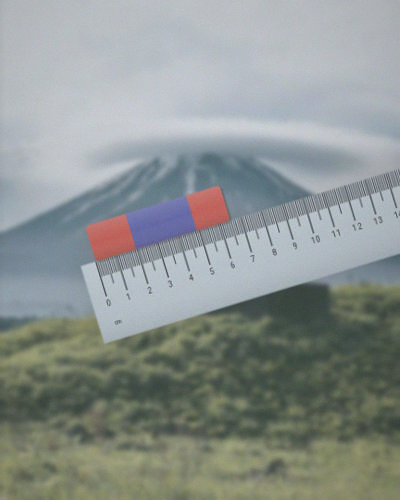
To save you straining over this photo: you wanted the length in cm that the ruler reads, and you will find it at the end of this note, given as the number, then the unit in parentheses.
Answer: 6.5 (cm)
